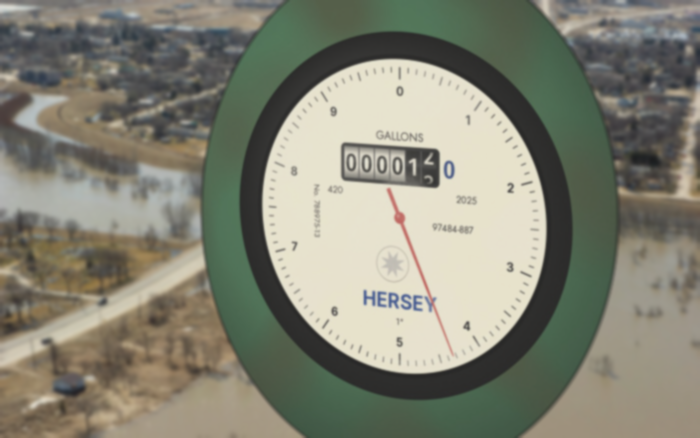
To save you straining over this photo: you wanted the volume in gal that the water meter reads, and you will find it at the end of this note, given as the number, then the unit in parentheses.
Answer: 124.3 (gal)
